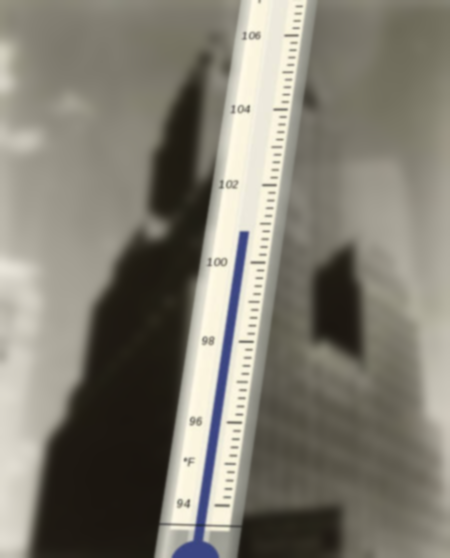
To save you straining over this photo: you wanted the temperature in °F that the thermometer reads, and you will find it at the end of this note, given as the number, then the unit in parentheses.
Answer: 100.8 (°F)
